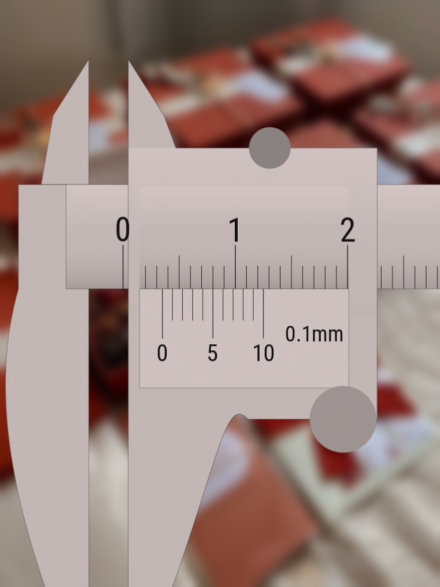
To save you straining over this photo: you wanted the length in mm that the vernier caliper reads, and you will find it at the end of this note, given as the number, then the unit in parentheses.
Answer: 3.5 (mm)
